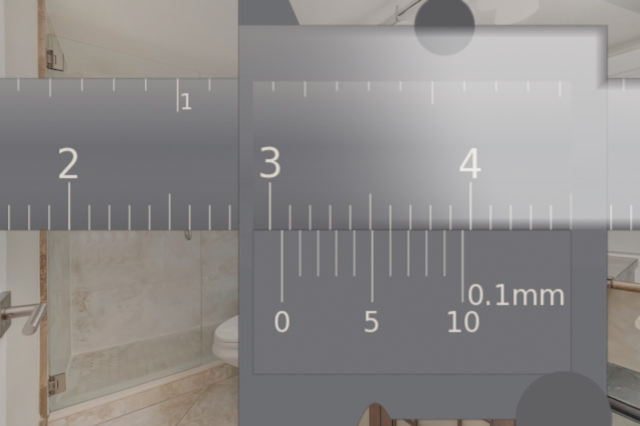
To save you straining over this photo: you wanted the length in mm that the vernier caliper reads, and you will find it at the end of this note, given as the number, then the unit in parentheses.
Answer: 30.6 (mm)
